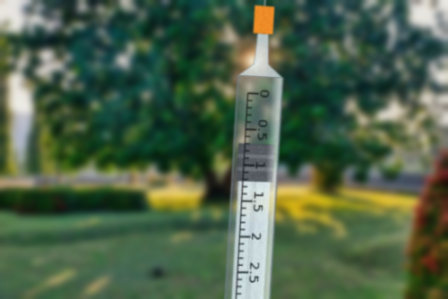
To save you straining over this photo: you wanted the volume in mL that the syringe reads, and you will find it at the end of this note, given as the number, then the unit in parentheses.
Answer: 0.7 (mL)
